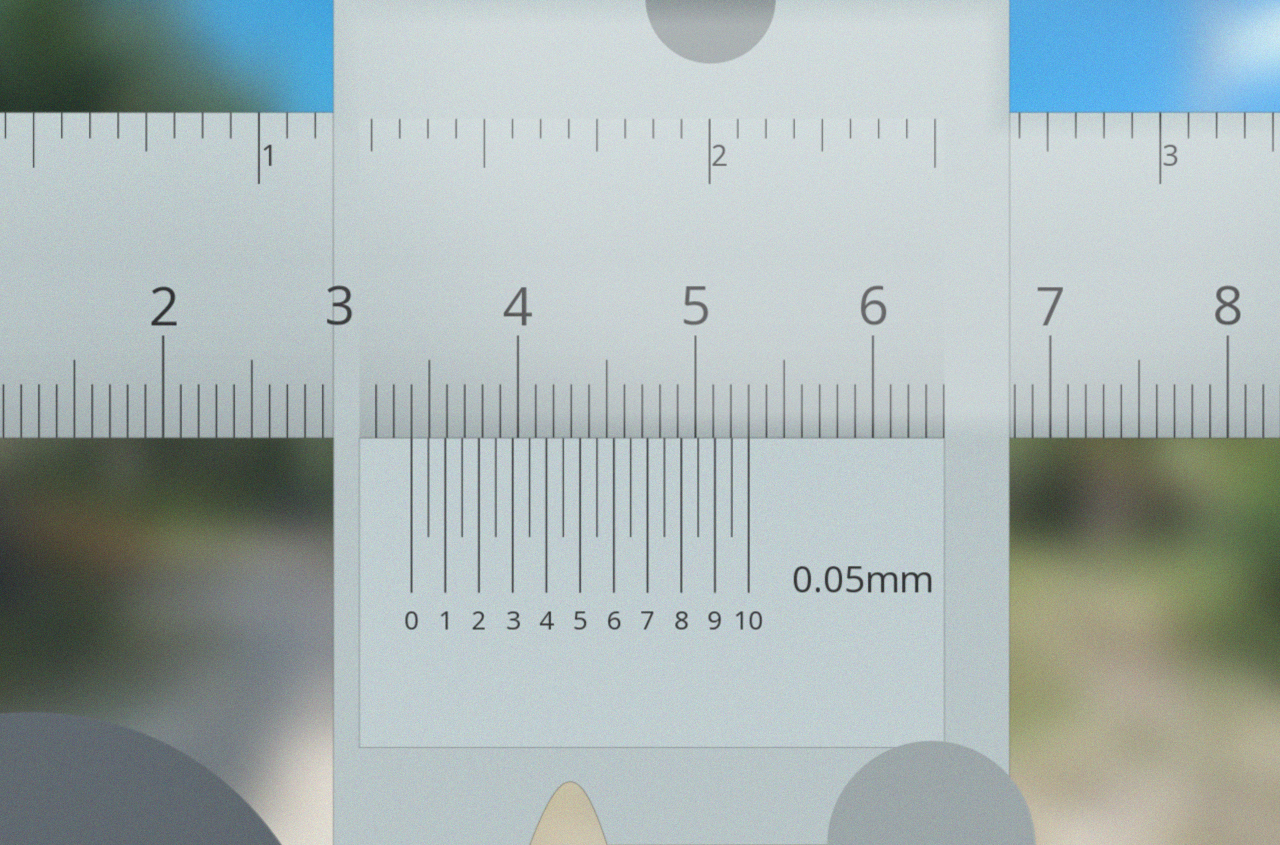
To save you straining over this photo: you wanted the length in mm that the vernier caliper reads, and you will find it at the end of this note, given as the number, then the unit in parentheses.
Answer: 34.0 (mm)
